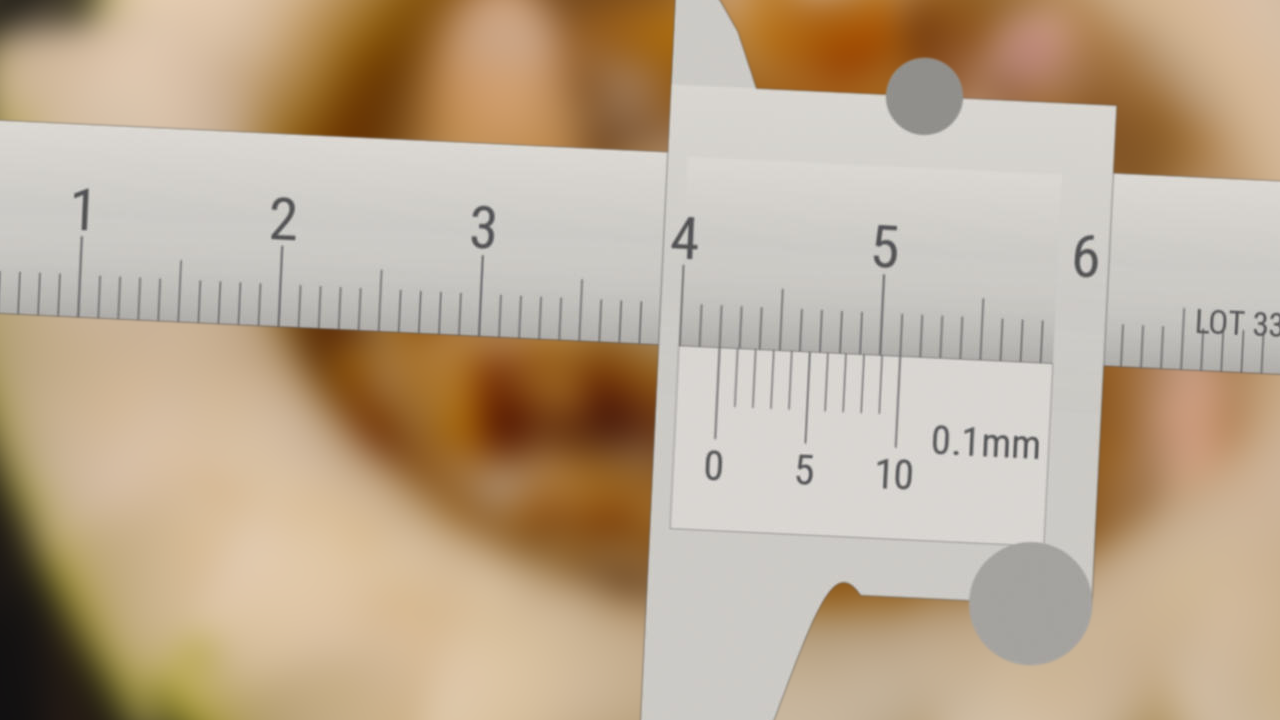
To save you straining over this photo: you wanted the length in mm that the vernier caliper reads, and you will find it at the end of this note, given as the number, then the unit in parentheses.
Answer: 42.0 (mm)
